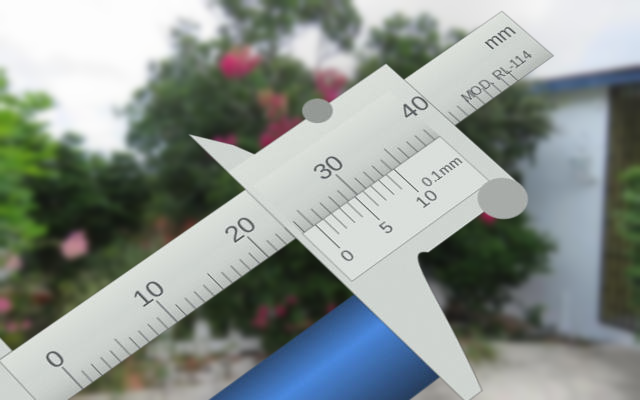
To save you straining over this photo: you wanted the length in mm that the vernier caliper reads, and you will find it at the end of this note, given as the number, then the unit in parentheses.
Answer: 25.2 (mm)
